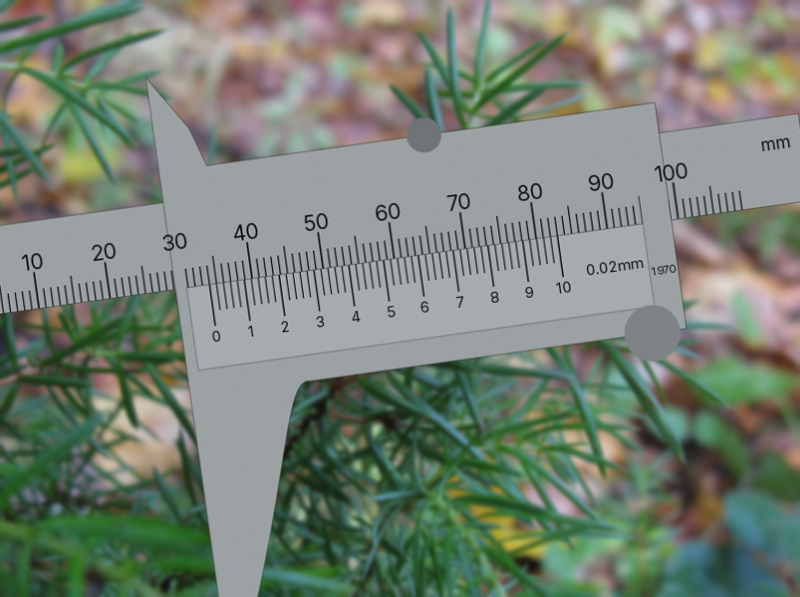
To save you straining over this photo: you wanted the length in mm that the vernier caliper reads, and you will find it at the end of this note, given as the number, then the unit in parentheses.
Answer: 34.0 (mm)
